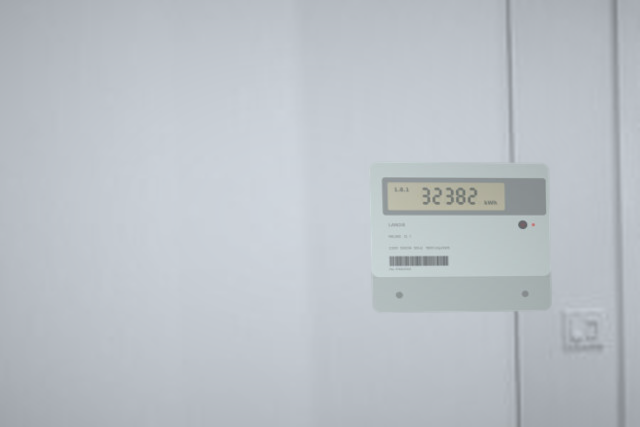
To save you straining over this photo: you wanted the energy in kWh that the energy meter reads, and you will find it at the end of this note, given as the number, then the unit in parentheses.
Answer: 32382 (kWh)
